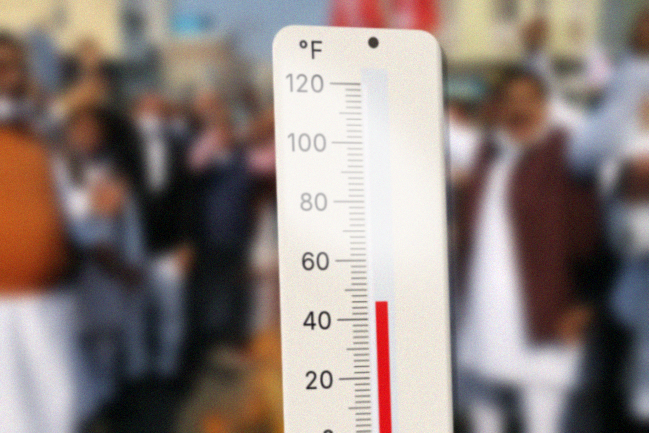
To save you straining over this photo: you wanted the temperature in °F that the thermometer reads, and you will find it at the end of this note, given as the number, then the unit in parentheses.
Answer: 46 (°F)
